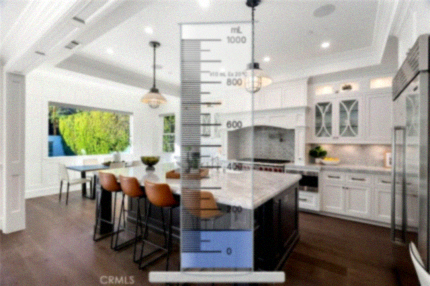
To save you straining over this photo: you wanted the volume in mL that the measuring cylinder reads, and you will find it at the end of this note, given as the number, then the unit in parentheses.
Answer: 100 (mL)
